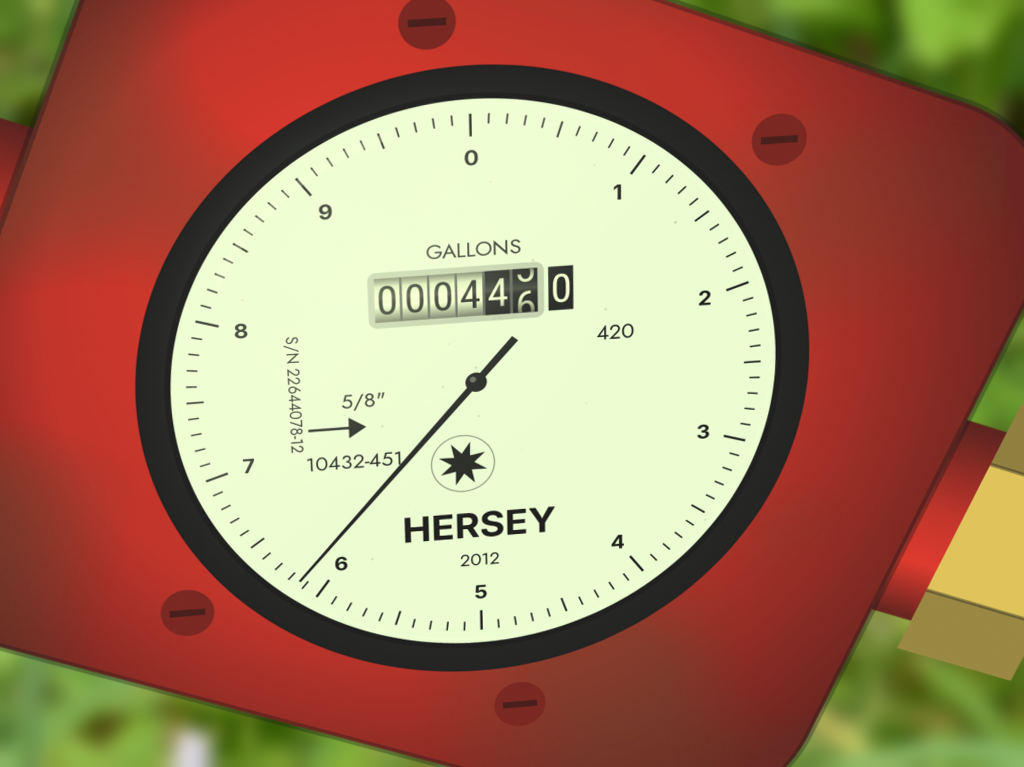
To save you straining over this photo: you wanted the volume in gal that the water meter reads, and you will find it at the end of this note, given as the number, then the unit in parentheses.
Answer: 4456.1 (gal)
